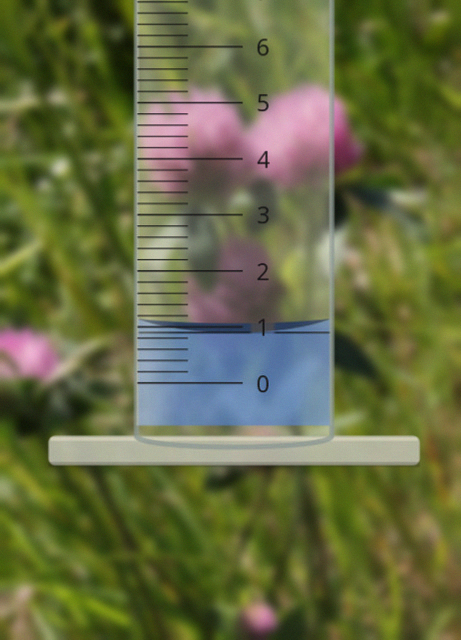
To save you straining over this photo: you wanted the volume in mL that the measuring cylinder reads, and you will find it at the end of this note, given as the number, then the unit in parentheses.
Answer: 0.9 (mL)
